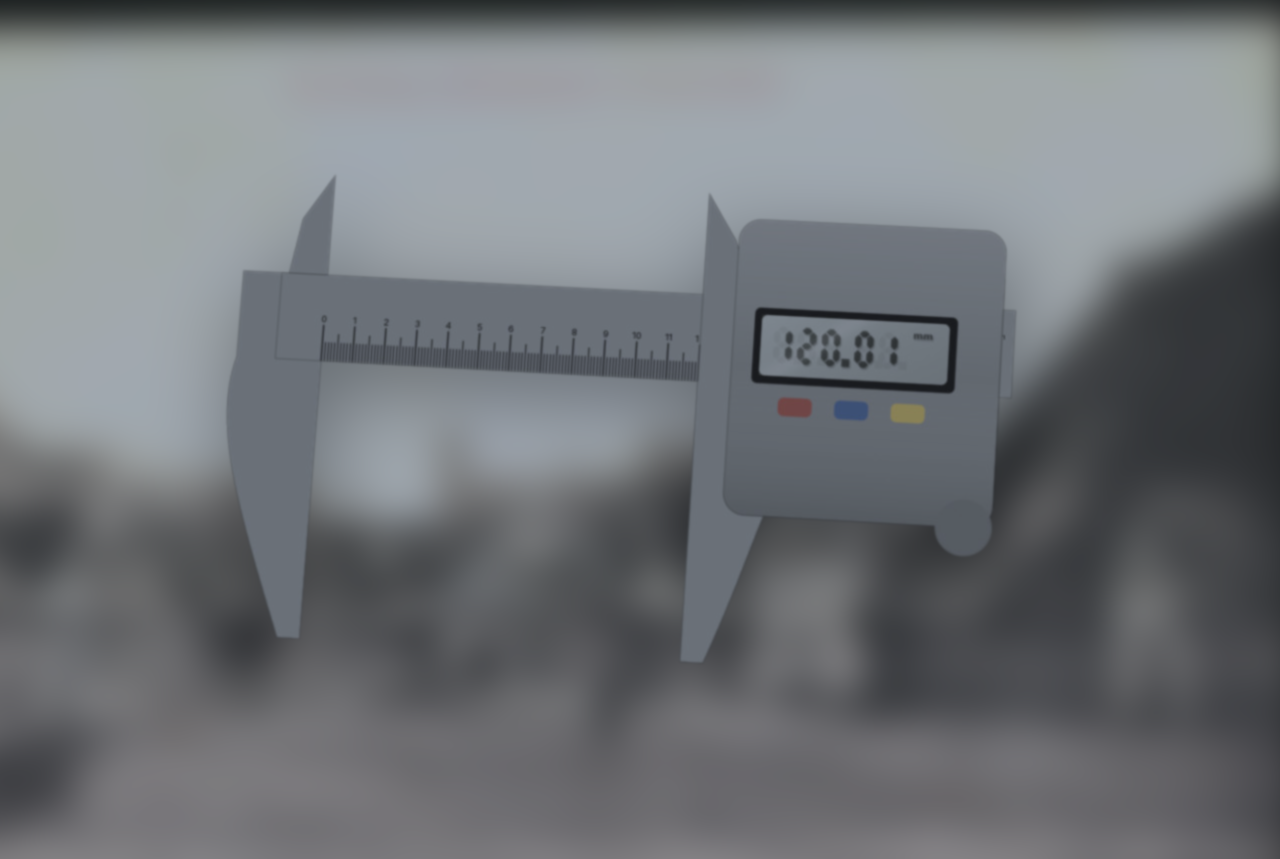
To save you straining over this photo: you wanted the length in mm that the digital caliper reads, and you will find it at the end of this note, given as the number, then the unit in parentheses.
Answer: 120.01 (mm)
